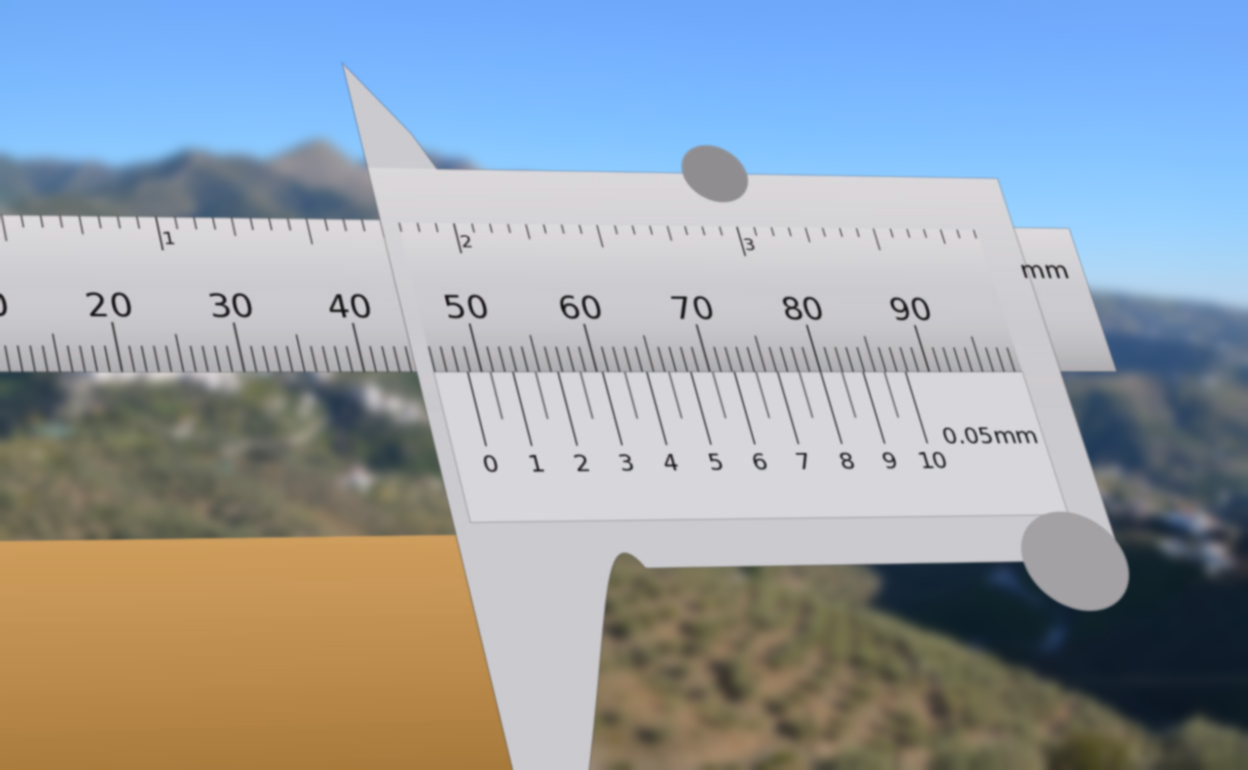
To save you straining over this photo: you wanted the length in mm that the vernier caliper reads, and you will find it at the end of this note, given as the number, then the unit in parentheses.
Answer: 48.8 (mm)
